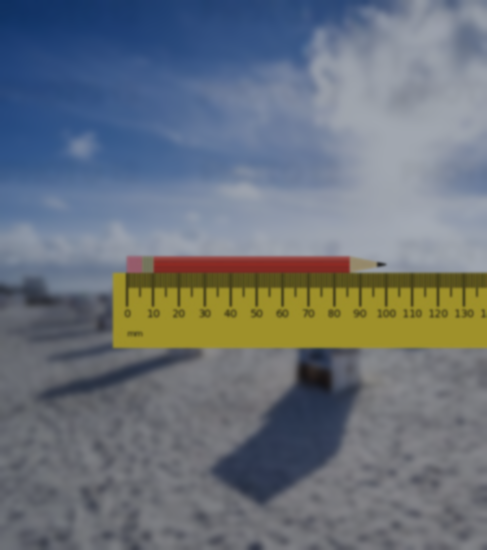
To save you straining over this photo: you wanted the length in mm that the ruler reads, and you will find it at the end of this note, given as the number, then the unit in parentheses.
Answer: 100 (mm)
